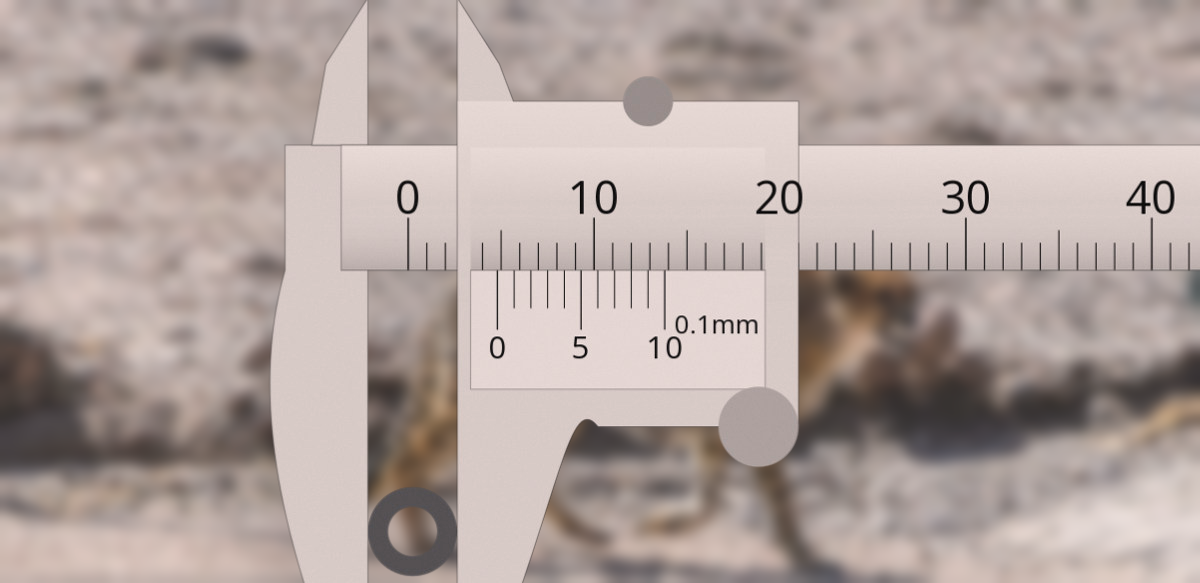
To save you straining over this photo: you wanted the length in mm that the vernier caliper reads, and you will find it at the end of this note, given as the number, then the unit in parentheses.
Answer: 4.8 (mm)
